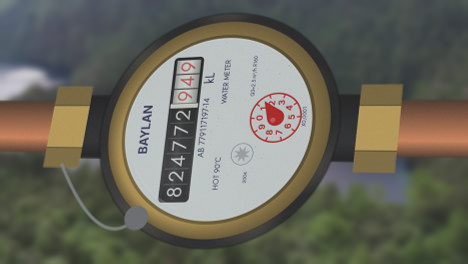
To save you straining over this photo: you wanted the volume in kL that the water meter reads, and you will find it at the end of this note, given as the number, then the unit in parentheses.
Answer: 824772.9491 (kL)
